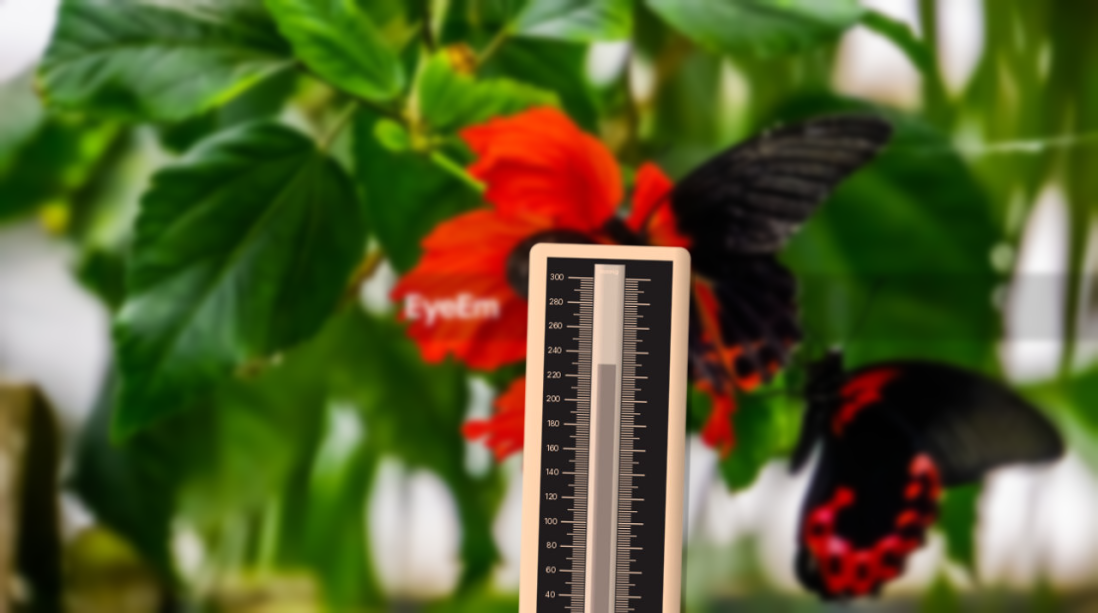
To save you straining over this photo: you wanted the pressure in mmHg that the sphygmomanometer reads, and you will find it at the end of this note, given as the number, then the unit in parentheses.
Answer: 230 (mmHg)
